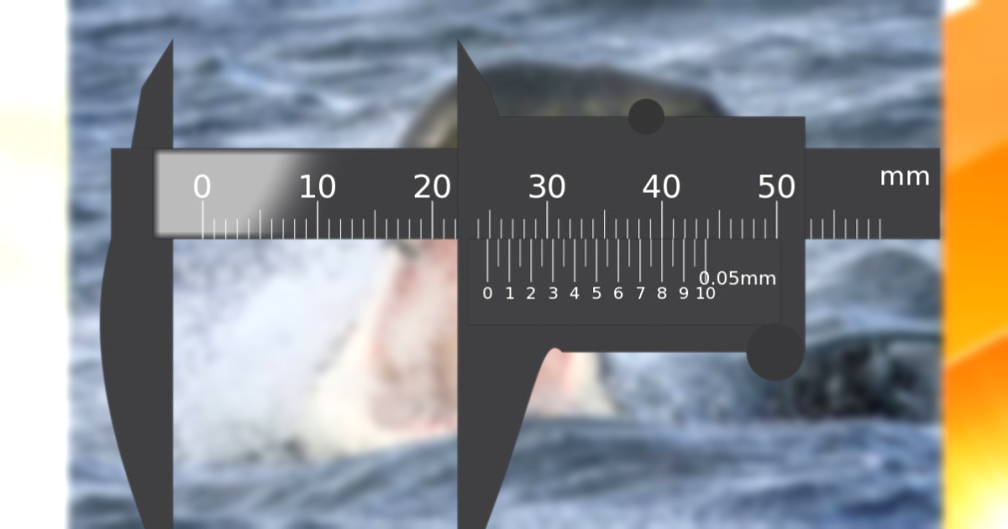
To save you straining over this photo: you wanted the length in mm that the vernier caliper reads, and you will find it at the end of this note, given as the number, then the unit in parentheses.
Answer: 24.8 (mm)
